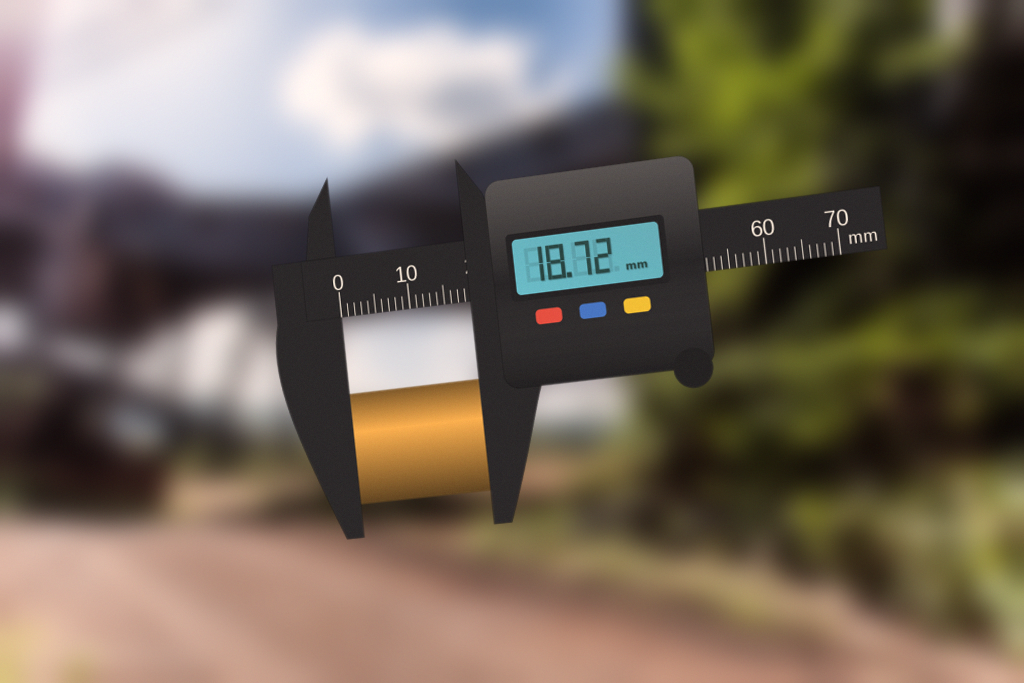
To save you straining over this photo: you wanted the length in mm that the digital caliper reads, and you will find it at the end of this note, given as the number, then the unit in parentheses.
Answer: 18.72 (mm)
